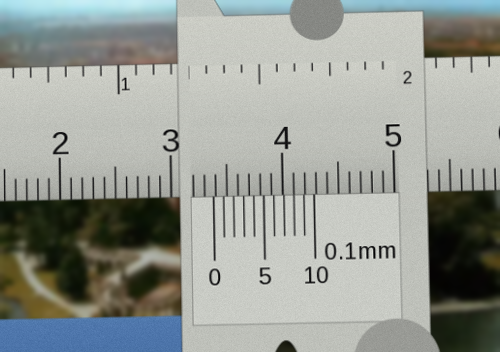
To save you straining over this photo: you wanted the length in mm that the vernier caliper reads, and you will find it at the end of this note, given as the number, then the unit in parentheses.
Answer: 33.8 (mm)
